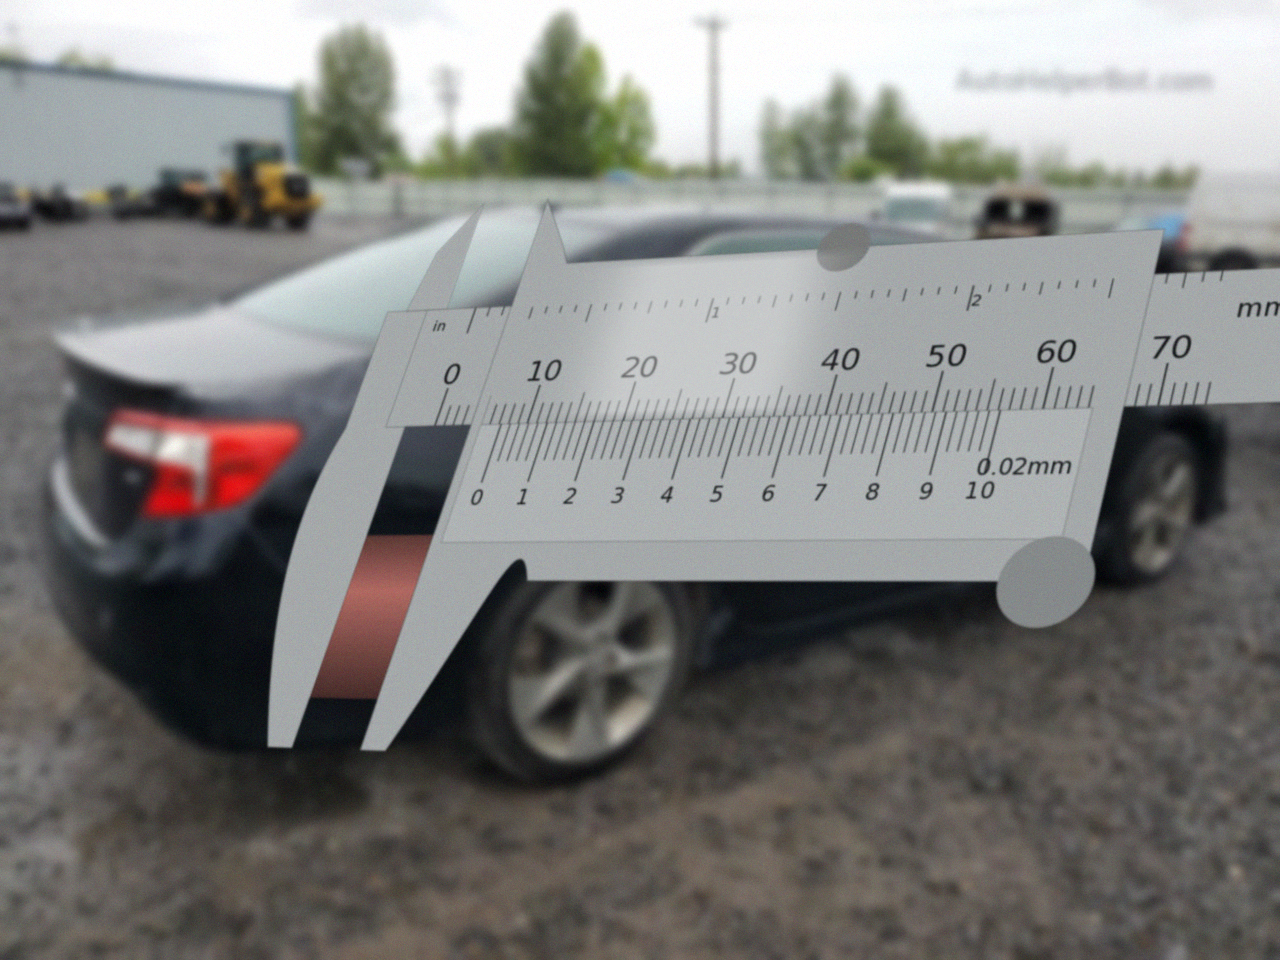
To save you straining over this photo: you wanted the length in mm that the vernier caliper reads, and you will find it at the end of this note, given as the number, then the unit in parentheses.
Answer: 7.2 (mm)
